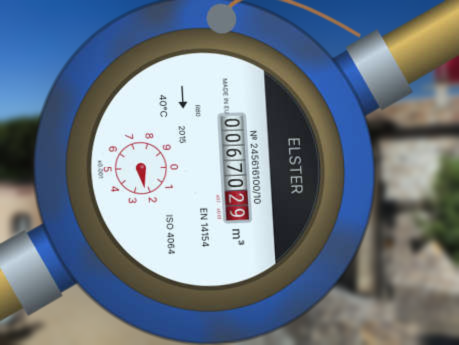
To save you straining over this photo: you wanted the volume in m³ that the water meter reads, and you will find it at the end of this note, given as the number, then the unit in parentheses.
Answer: 670.292 (m³)
